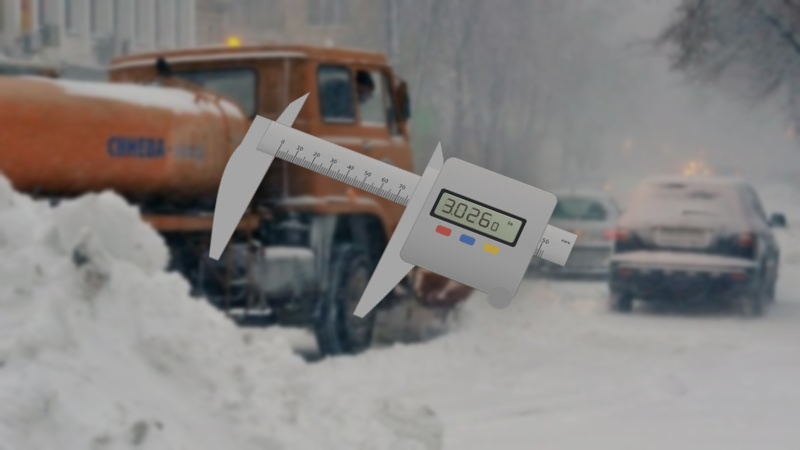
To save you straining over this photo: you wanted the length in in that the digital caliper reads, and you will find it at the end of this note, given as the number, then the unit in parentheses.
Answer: 3.0260 (in)
